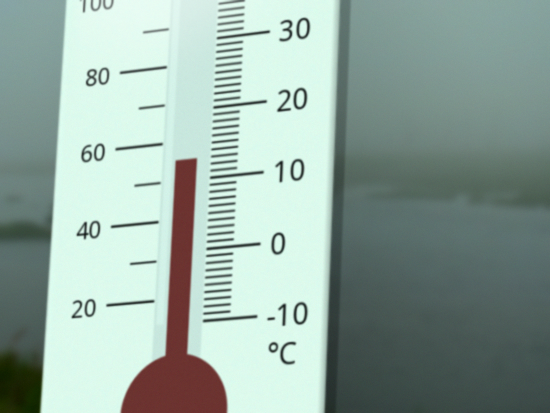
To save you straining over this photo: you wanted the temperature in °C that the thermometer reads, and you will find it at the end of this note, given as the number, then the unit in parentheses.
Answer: 13 (°C)
